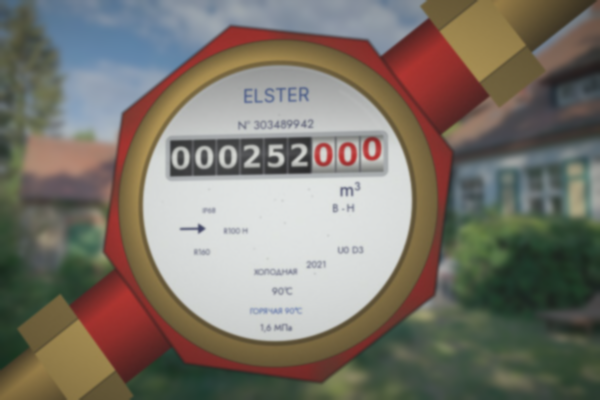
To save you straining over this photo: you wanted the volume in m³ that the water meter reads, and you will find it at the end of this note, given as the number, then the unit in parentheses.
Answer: 252.000 (m³)
